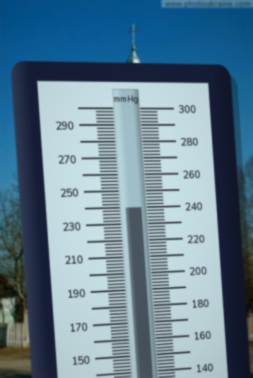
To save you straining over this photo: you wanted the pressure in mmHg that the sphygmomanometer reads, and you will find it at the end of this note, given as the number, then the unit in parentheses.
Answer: 240 (mmHg)
